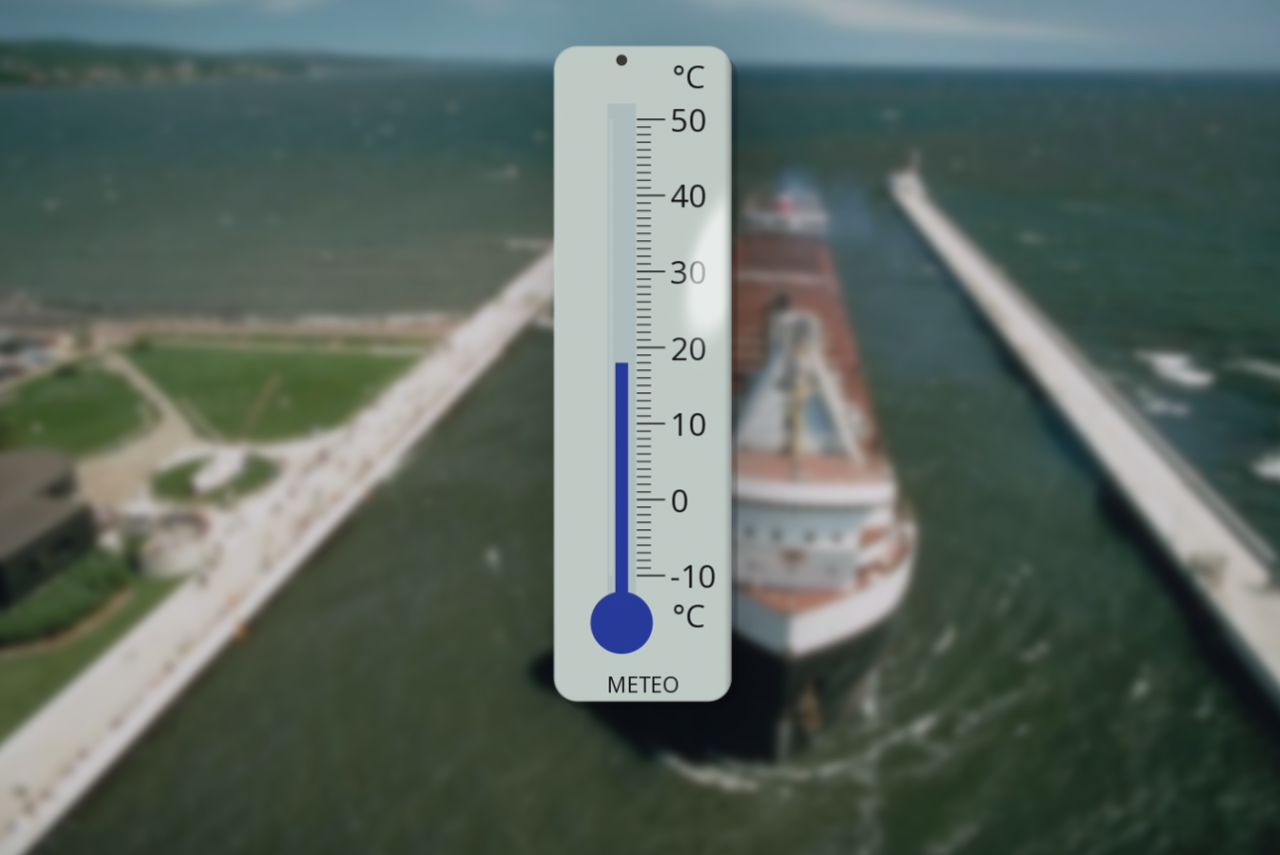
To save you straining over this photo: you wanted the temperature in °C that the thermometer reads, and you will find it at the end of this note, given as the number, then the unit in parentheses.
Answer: 18 (°C)
